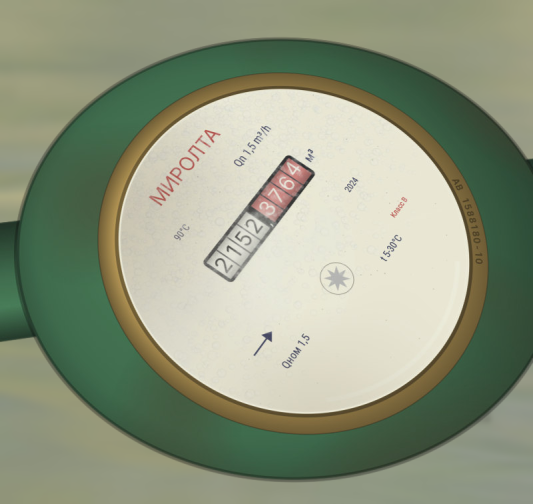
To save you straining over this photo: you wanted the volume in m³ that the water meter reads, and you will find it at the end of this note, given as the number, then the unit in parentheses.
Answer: 2152.3764 (m³)
